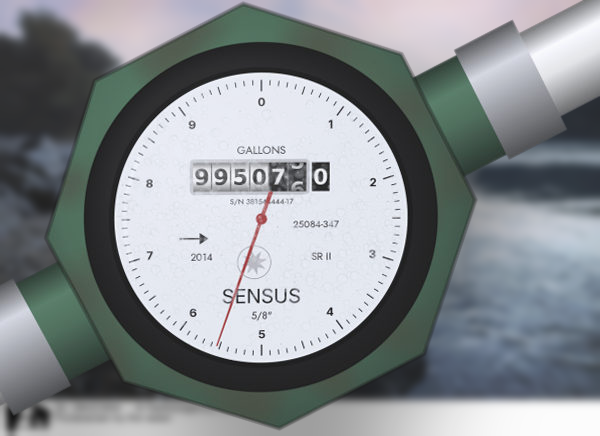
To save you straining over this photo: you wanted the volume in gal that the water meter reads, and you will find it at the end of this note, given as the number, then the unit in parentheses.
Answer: 9950755.5 (gal)
